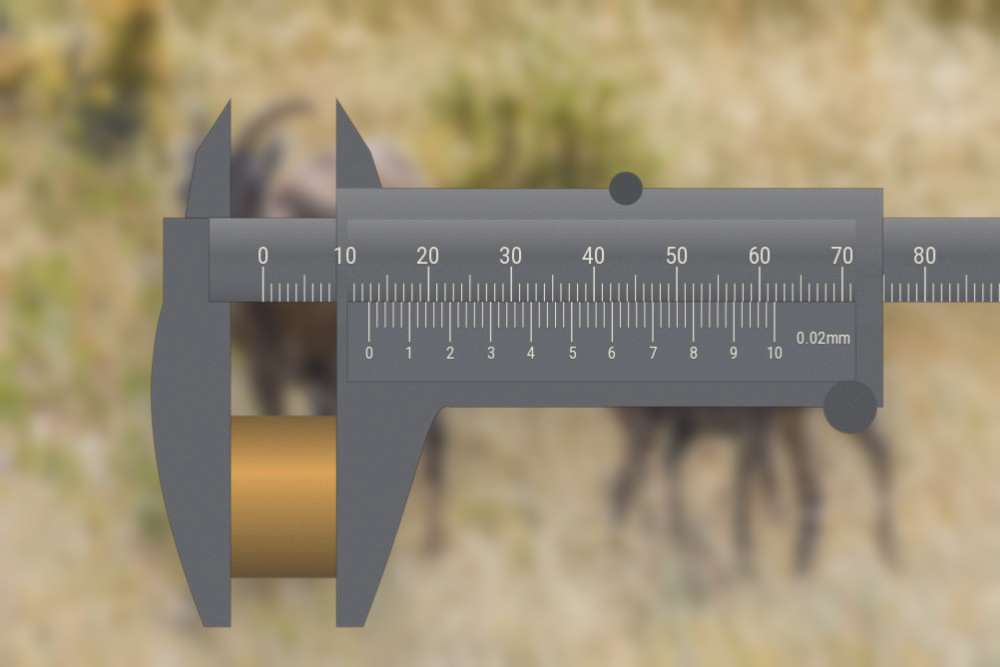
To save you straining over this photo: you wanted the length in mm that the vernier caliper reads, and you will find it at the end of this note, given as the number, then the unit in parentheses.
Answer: 12.8 (mm)
